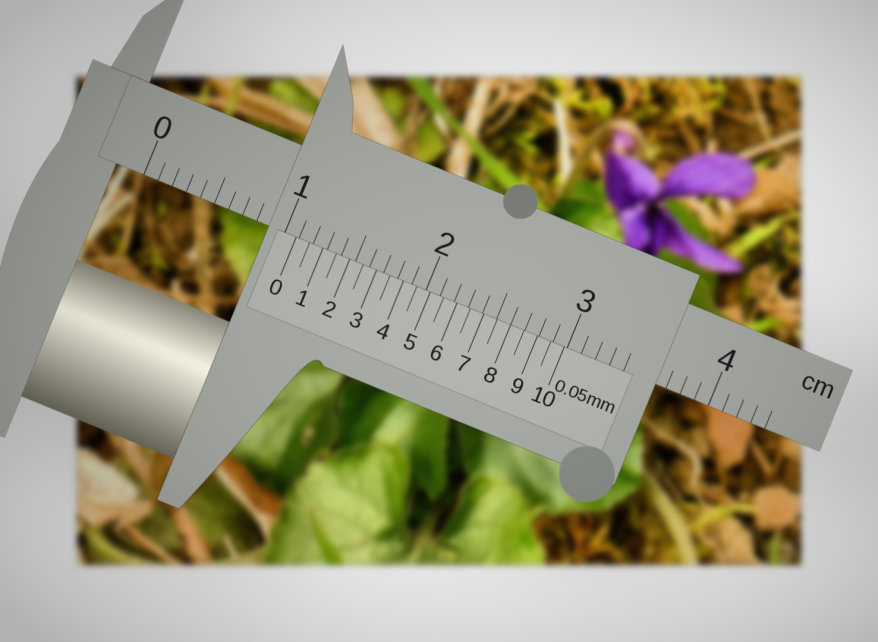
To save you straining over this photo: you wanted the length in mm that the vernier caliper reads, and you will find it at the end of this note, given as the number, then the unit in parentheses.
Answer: 10.8 (mm)
